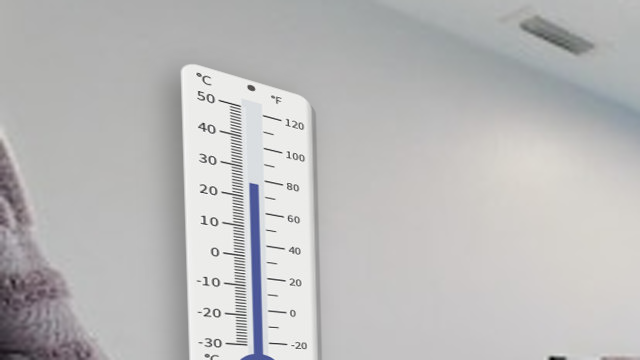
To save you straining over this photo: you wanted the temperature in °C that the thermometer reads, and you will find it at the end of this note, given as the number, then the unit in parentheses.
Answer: 25 (°C)
